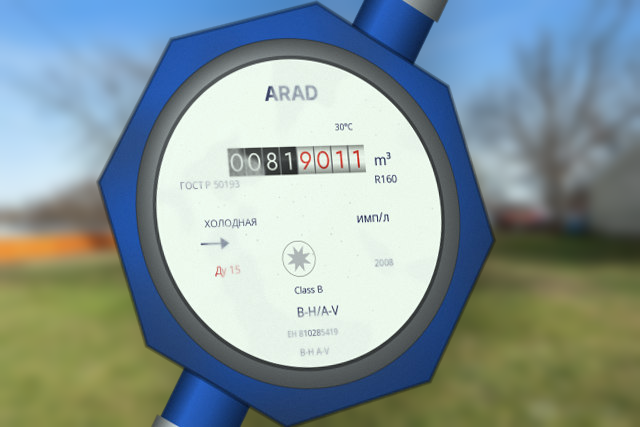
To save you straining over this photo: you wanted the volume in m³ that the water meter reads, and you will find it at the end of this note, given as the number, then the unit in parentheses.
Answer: 81.9011 (m³)
